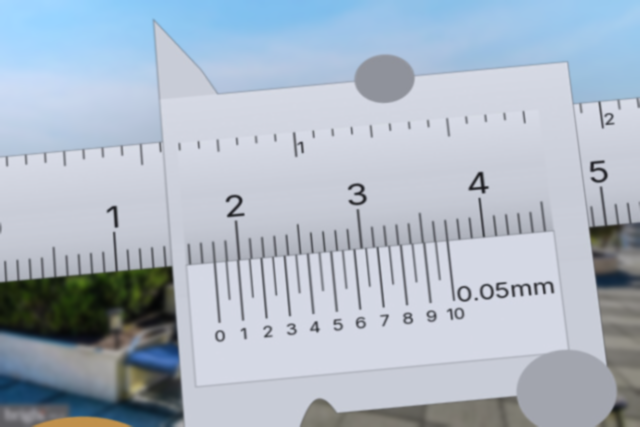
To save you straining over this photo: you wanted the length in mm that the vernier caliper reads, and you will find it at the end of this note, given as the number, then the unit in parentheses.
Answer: 18.0 (mm)
